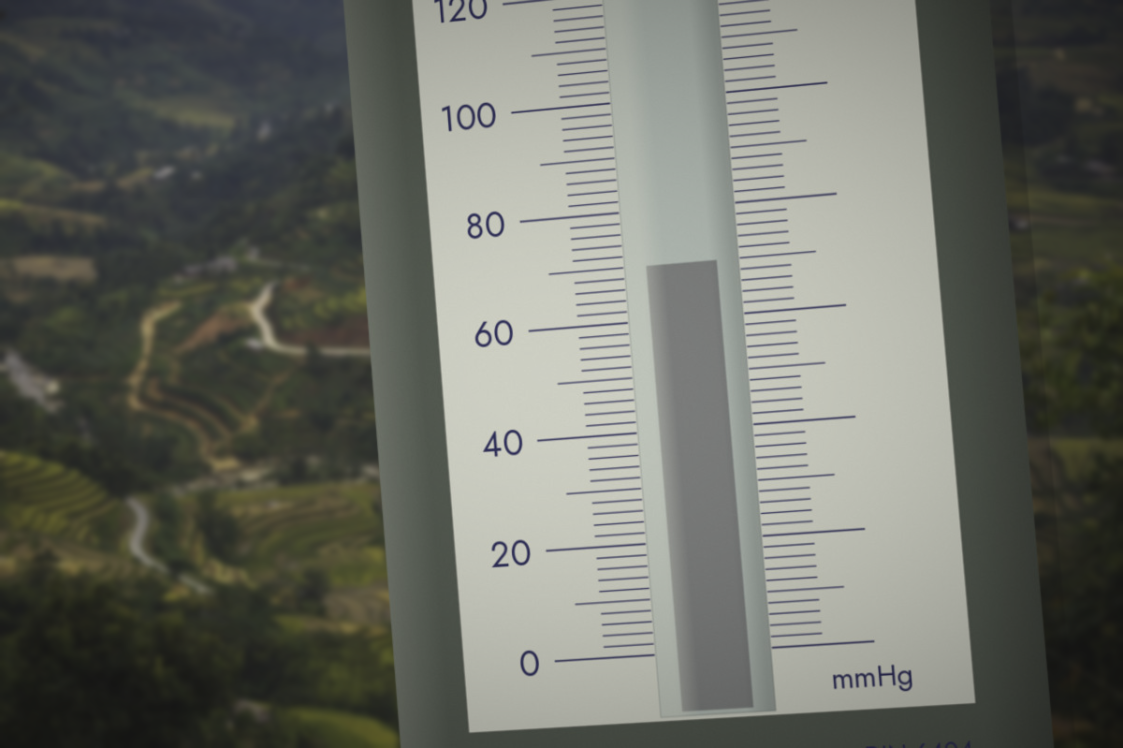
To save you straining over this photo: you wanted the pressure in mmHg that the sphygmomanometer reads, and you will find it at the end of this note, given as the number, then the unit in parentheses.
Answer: 70 (mmHg)
